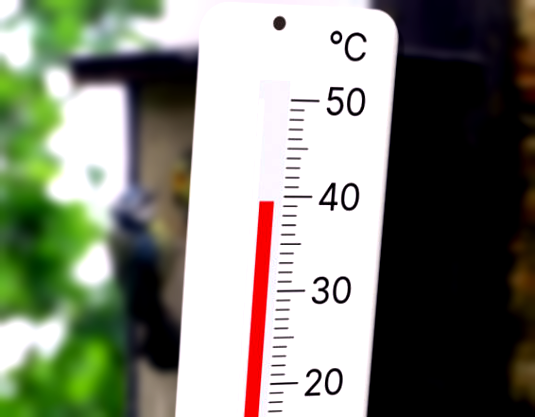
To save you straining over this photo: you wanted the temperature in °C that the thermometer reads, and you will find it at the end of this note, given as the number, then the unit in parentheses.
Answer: 39.5 (°C)
